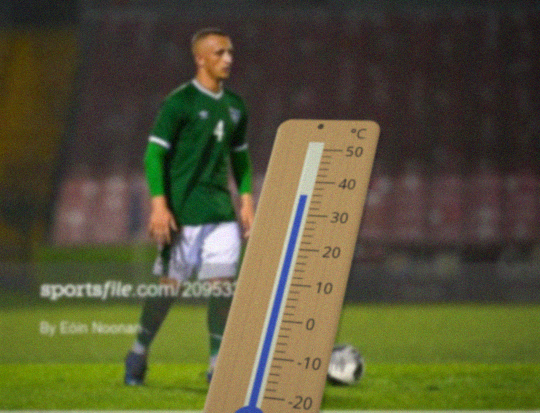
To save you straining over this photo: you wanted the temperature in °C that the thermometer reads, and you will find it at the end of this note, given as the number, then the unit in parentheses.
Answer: 36 (°C)
